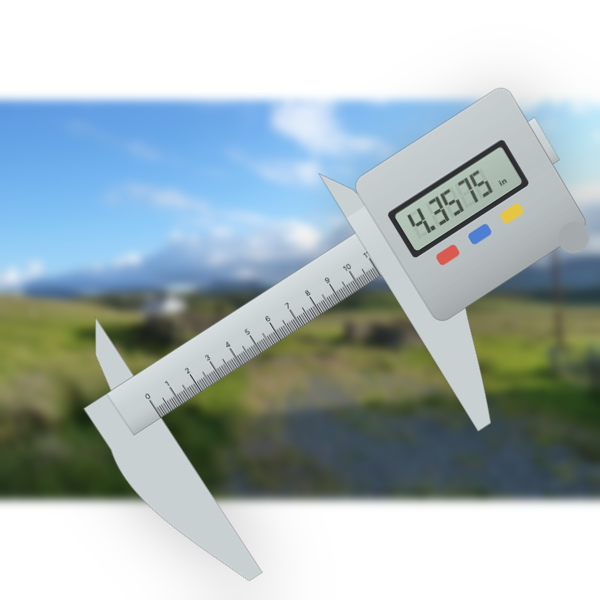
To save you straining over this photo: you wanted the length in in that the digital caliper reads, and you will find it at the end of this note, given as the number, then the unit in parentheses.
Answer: 4.3575 (in)
